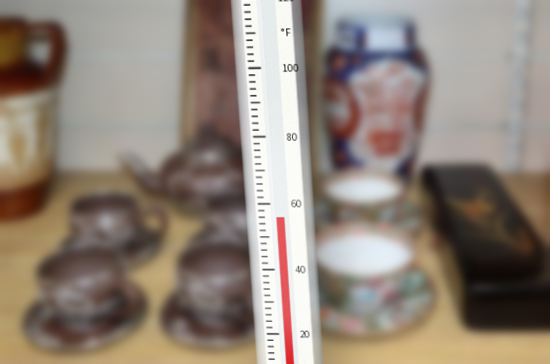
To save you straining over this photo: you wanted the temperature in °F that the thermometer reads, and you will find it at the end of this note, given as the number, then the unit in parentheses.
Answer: 56 (°F)
